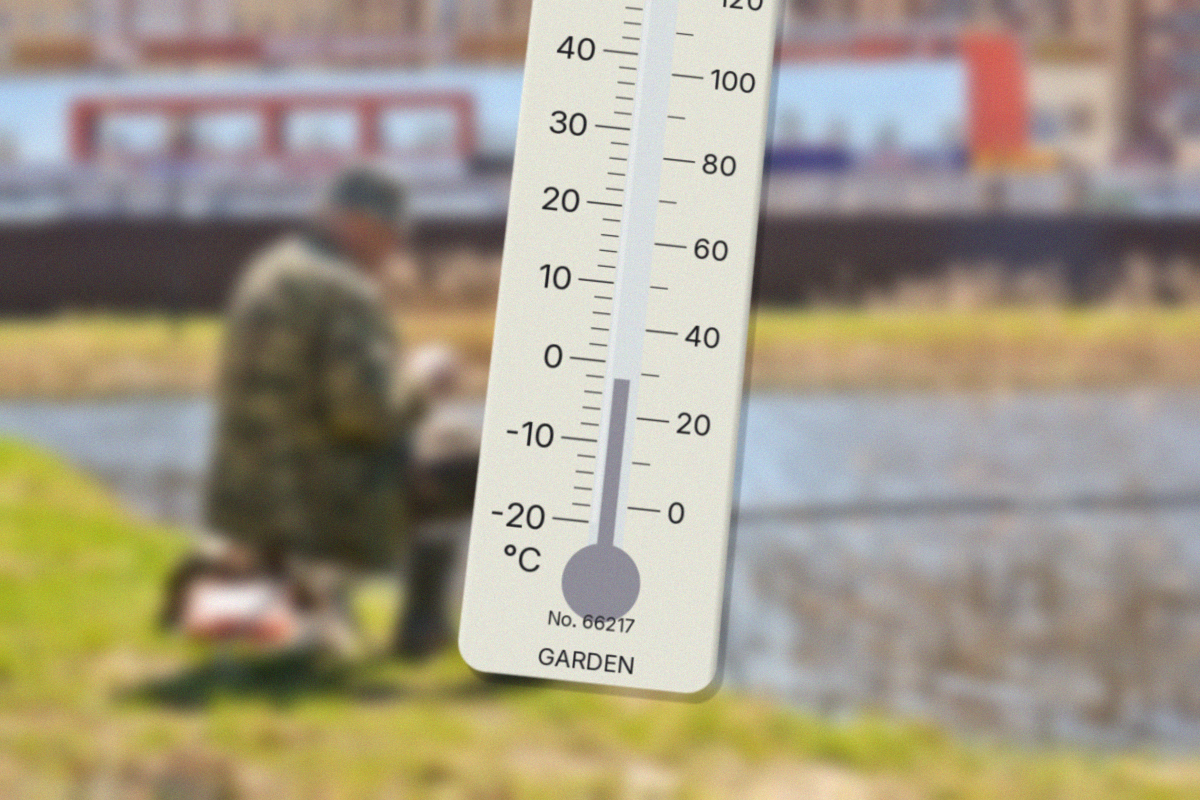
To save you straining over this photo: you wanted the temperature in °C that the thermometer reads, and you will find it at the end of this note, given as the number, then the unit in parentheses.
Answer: -2 (°C)
